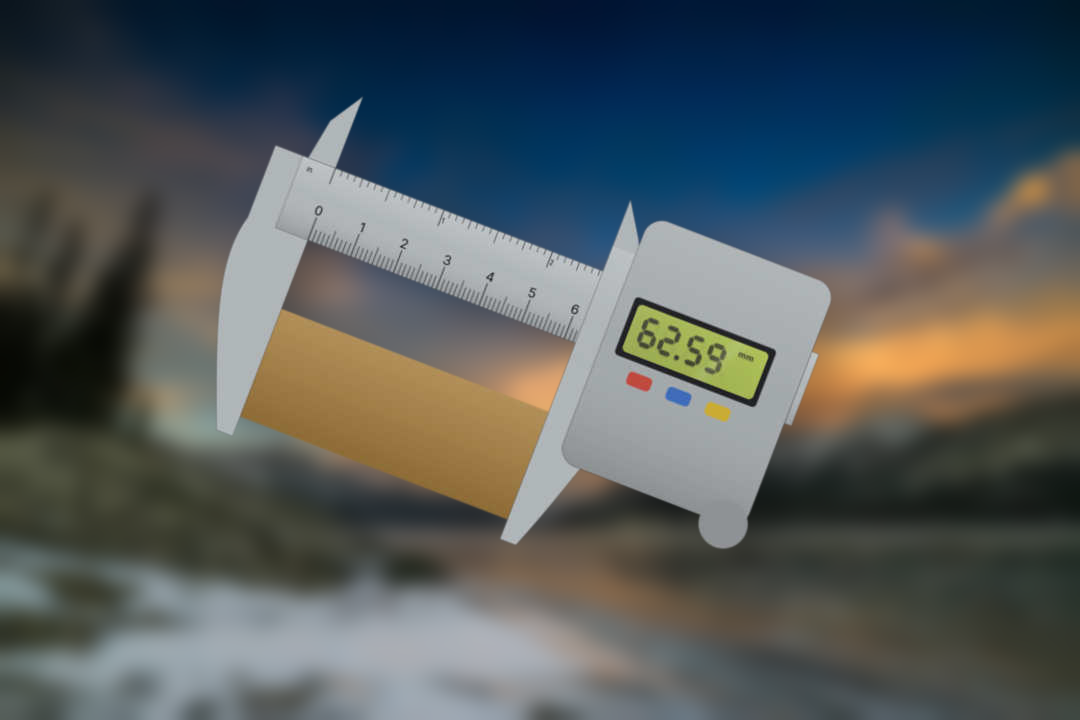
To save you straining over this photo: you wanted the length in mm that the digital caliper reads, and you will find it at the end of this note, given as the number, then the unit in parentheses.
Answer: 62.59 (mm)
